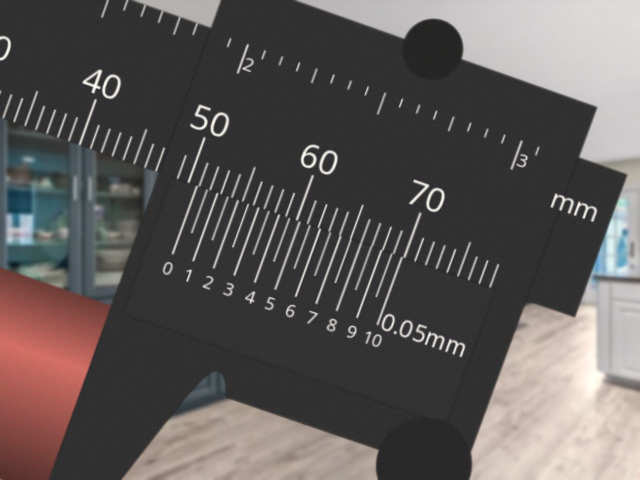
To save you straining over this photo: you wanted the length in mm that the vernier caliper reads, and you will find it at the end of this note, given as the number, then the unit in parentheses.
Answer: 50.8 (mm)
